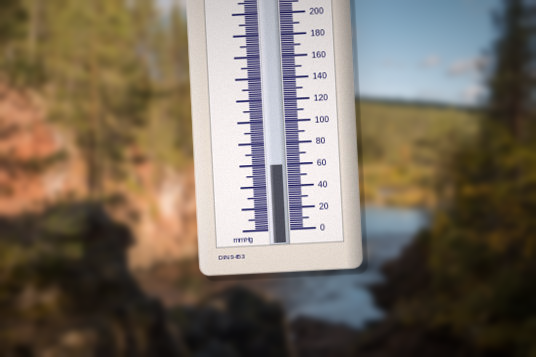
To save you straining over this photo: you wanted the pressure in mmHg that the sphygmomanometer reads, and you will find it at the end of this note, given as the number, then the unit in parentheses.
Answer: 60 (mmHg)
